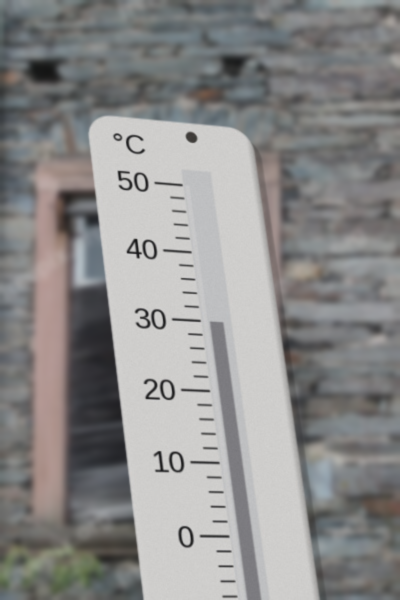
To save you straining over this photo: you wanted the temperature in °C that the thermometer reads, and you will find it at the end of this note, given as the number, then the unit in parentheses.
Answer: 30 (°C)
